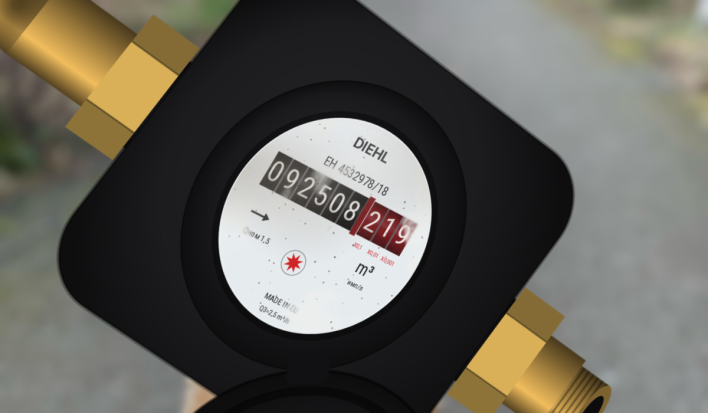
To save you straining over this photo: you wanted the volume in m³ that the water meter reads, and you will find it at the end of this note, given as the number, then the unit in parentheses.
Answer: 92508.219 (m³)
